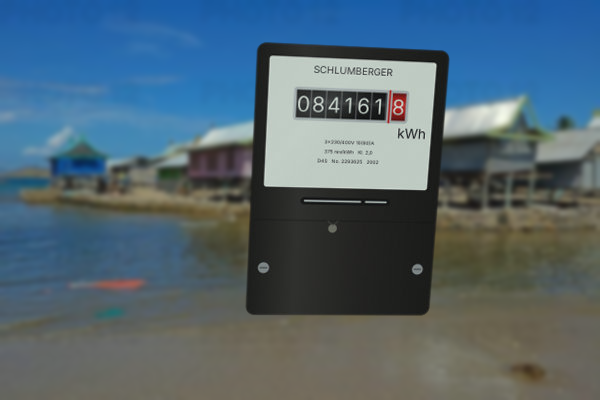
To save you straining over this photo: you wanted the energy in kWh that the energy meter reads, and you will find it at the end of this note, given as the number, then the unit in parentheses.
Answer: 84161.8 (kWh)
